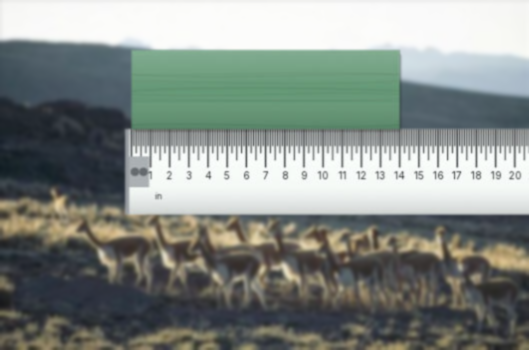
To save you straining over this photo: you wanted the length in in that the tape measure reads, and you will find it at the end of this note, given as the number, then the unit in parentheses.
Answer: 14 (in)
